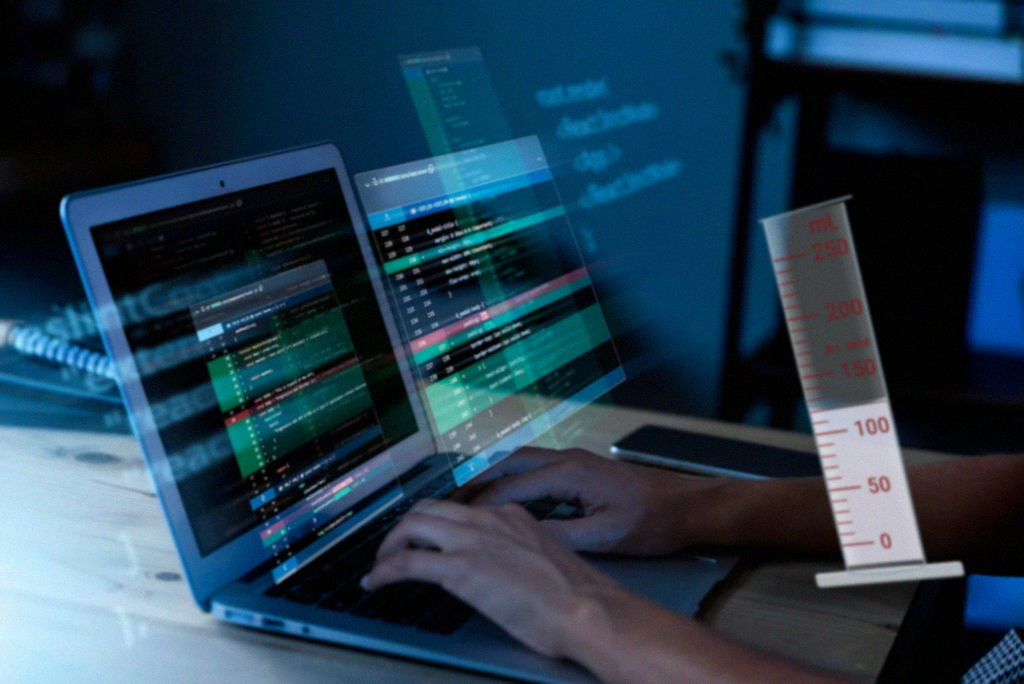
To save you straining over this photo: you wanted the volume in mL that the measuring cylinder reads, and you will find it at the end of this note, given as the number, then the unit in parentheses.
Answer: 120 (mL)
